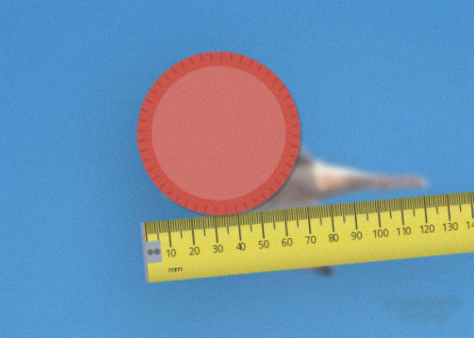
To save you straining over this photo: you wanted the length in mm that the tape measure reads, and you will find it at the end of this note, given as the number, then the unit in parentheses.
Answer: 70 (mm)
